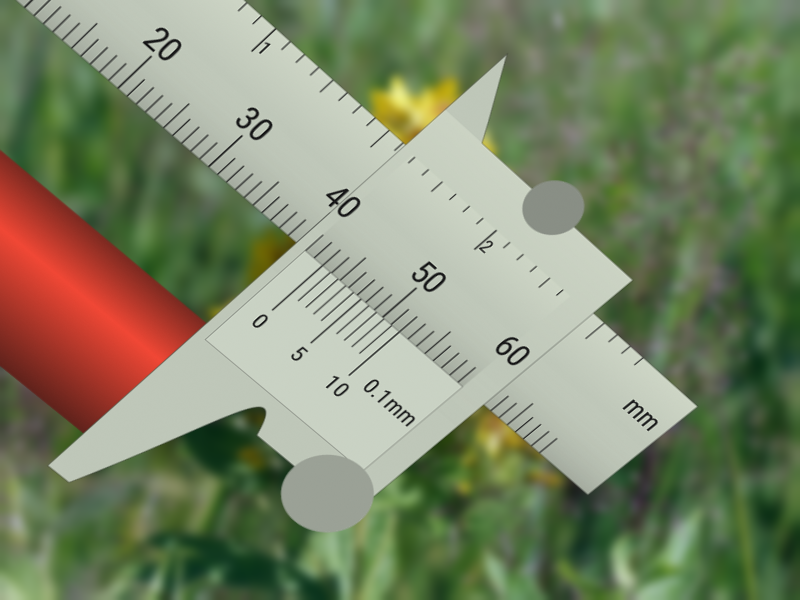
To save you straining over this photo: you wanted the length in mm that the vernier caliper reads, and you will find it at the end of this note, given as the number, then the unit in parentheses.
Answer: 43.0 (mm)
